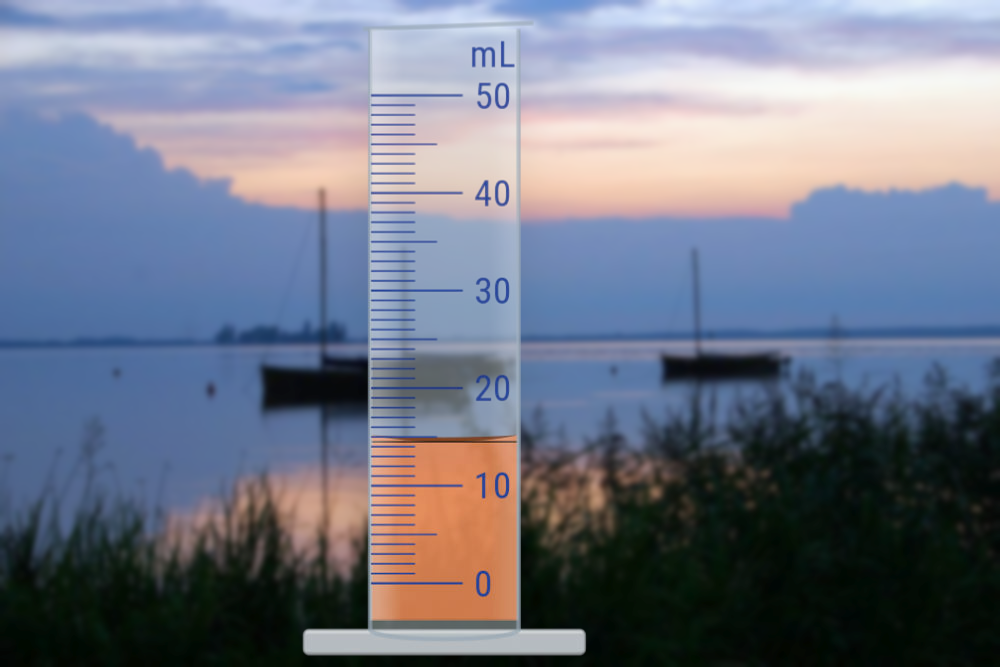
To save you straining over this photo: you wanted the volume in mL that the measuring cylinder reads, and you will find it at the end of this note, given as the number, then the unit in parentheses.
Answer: 14.5 (mL)
